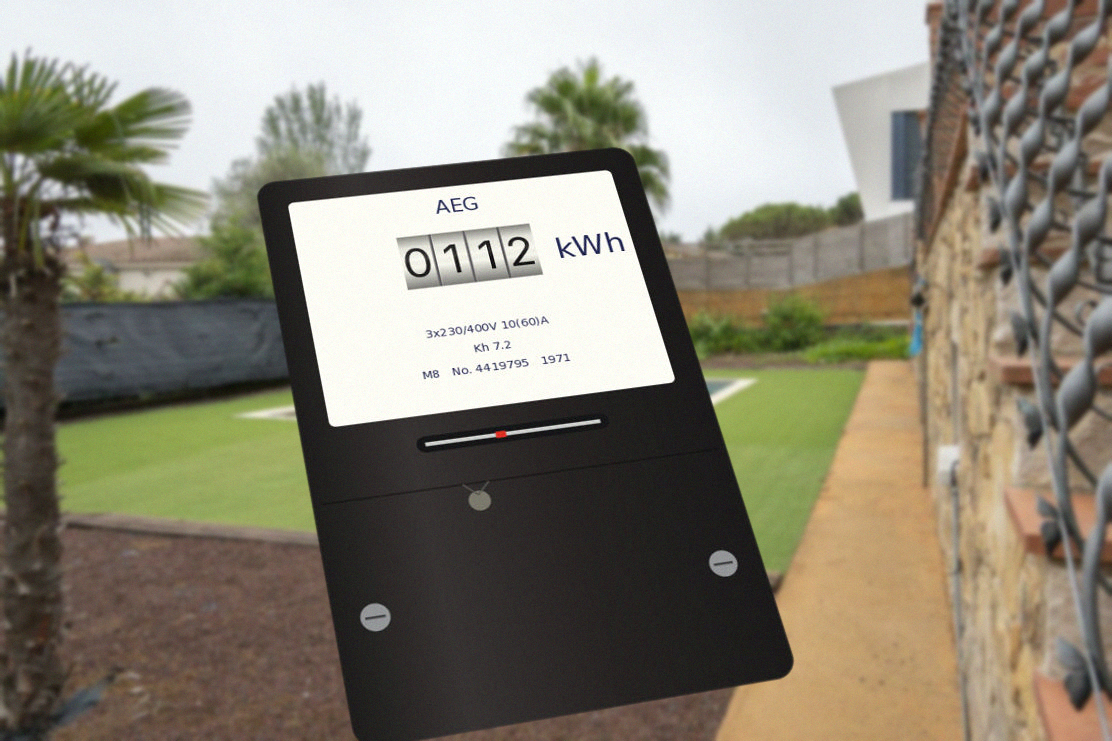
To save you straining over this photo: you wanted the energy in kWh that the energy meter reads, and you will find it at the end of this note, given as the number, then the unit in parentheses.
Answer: 112 (kWh)
